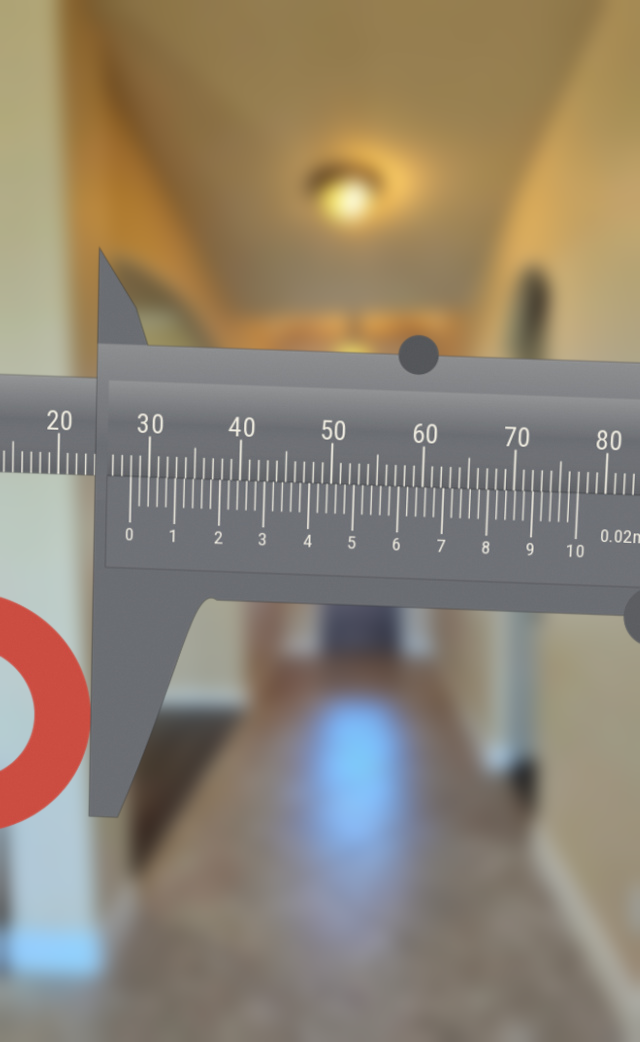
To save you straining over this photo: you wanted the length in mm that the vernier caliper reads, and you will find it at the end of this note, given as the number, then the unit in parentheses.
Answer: 28.0 (mm)
